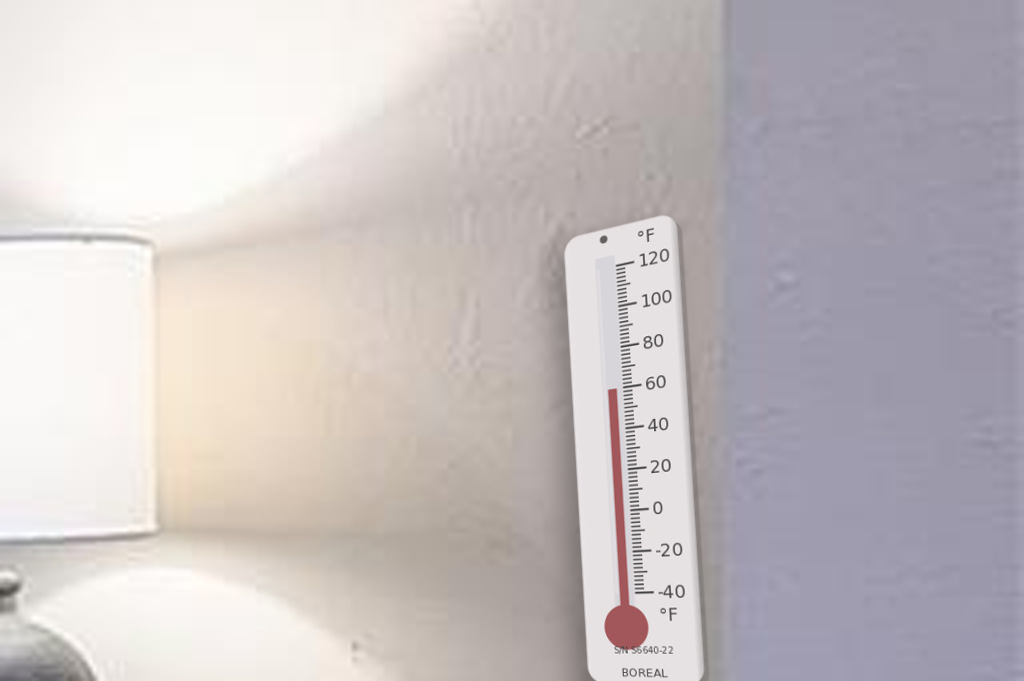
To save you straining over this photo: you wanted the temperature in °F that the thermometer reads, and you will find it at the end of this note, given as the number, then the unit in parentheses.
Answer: 60 (°F)
